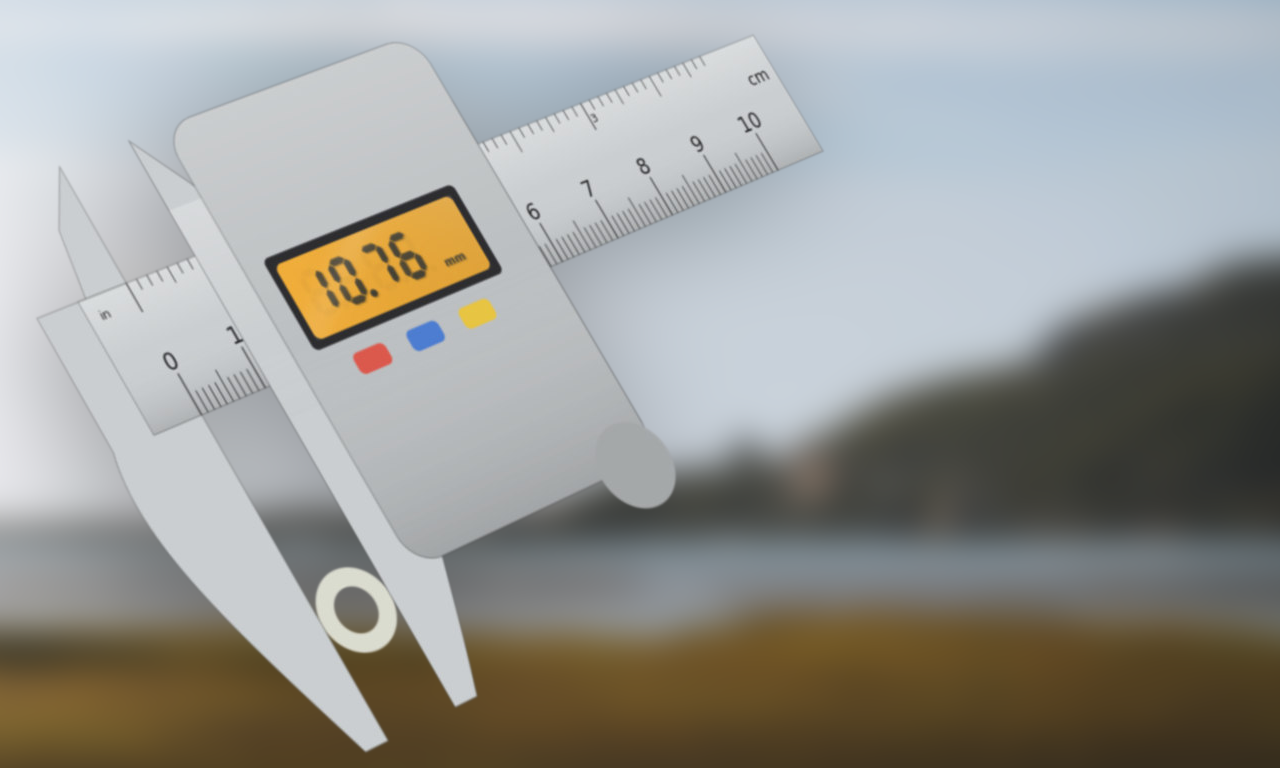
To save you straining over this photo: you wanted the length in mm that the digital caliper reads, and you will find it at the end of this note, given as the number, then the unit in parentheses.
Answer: 10.76 (mm)
